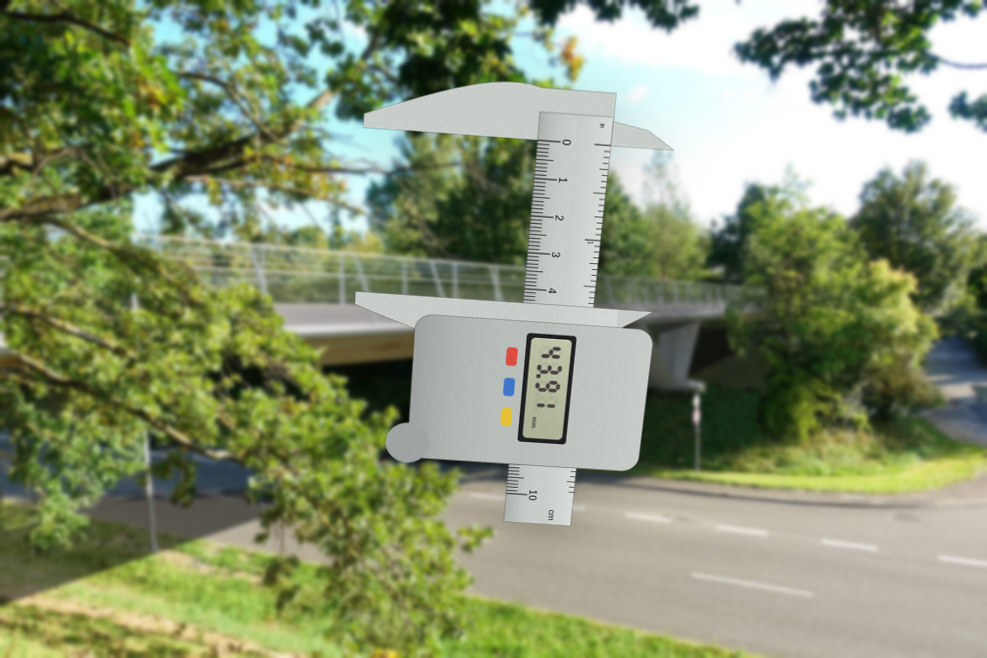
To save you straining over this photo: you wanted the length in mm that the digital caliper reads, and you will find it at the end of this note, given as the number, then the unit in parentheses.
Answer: 43.91 (mm)
